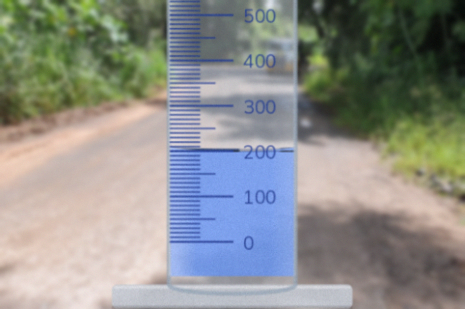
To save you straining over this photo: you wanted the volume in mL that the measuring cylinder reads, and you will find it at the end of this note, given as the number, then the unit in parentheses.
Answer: 200 (mL)
